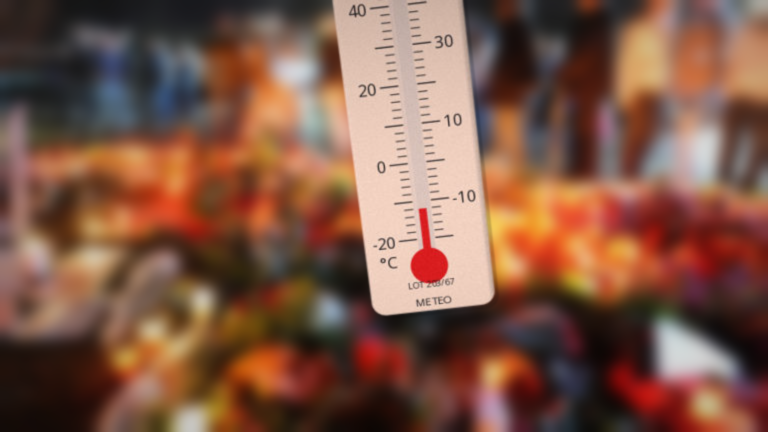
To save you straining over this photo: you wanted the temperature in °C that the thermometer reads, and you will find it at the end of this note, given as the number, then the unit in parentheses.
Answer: -12 (°C)
